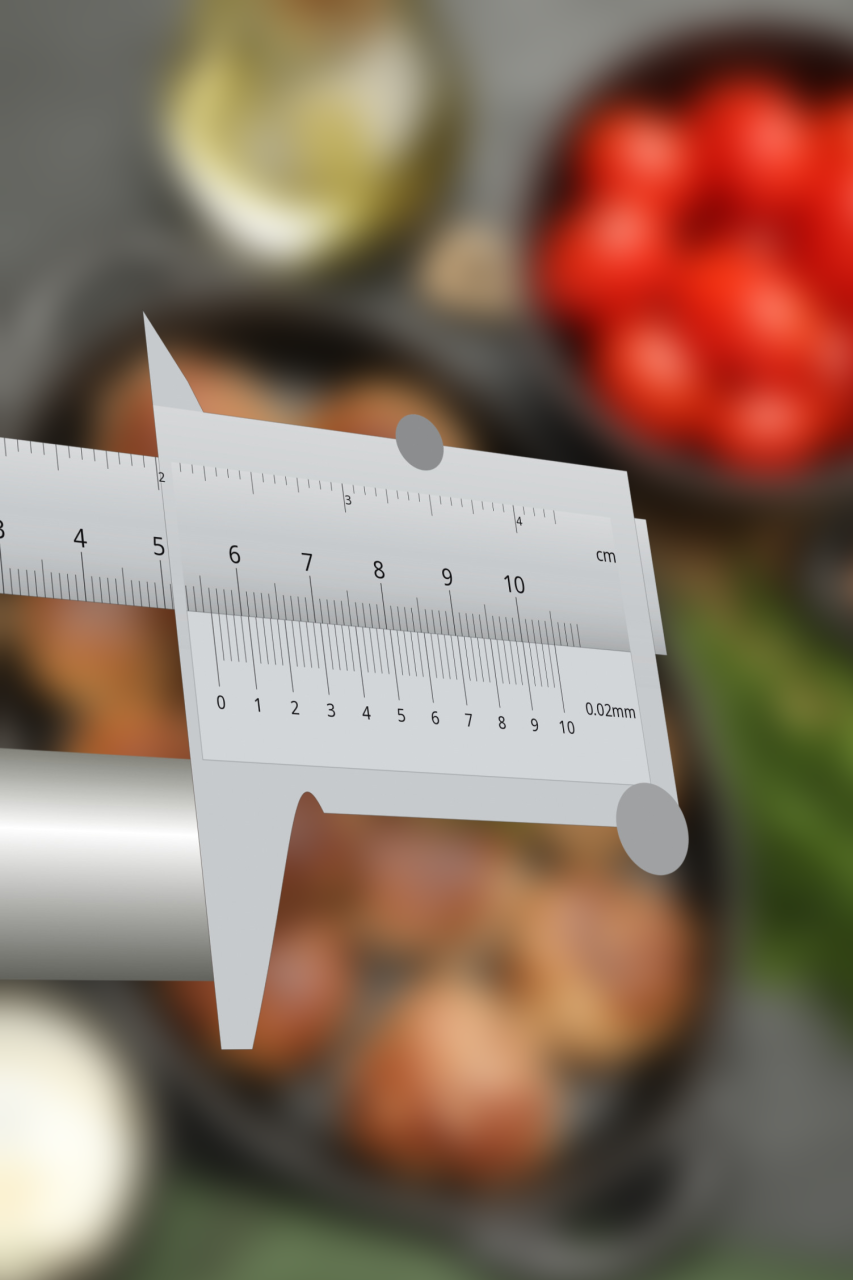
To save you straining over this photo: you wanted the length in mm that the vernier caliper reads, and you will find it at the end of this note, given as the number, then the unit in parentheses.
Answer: 56.0 (mm)
